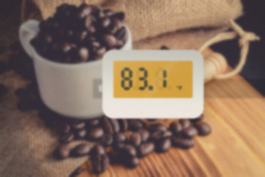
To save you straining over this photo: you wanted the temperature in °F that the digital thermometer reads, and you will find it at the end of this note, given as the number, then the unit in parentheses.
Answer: 83.1 (°F)
